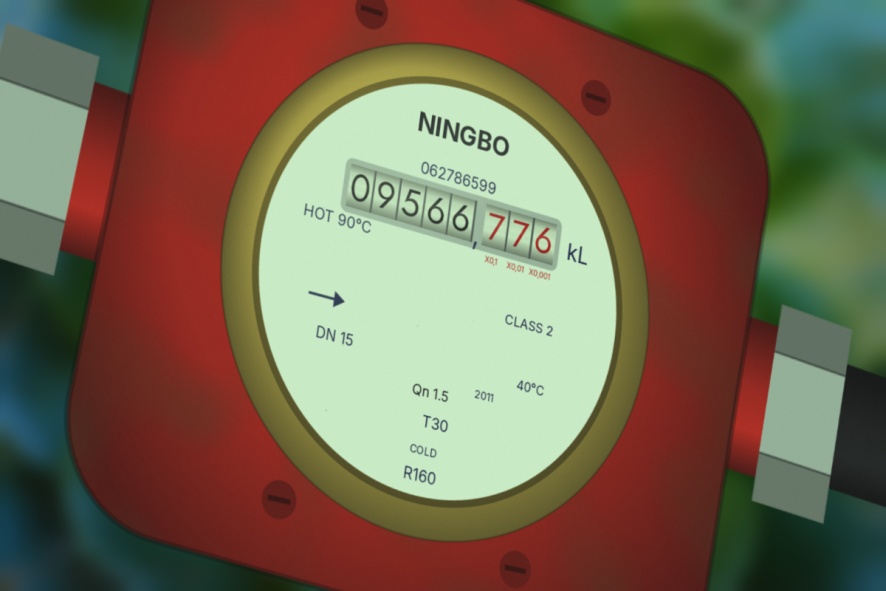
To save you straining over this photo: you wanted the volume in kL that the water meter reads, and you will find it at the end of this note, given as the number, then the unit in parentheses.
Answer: 9566.776 (kL)
